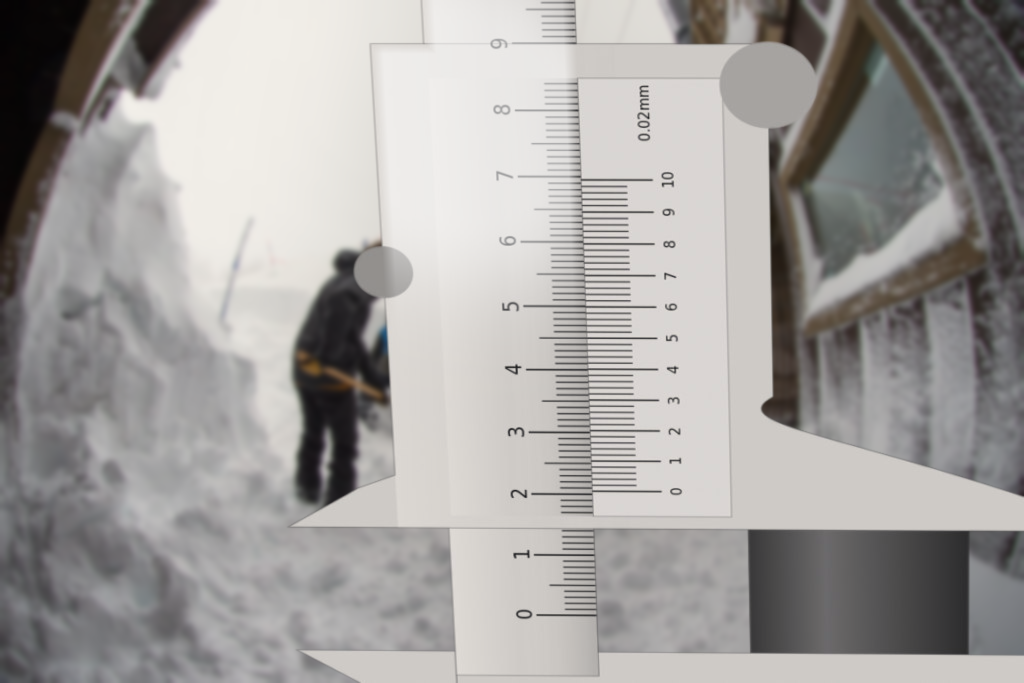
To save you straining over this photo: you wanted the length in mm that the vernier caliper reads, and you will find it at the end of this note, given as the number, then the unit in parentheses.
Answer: 20.5 (mm)
